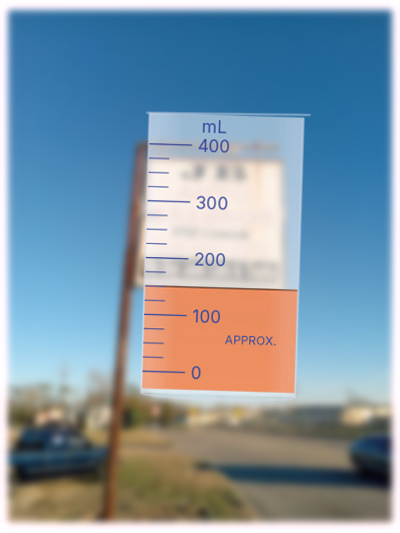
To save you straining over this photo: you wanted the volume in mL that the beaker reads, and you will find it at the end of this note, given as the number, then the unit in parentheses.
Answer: 150 (mL)
